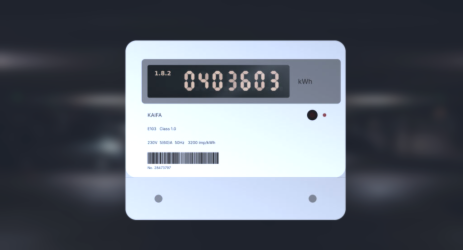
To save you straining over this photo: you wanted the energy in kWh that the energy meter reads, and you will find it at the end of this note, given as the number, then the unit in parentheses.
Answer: 403603 (kWh)
